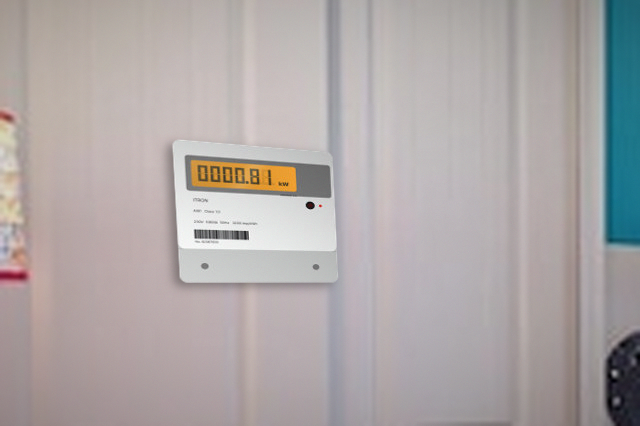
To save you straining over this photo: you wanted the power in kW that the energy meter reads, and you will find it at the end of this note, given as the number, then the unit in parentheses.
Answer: 0.81 (kW)
